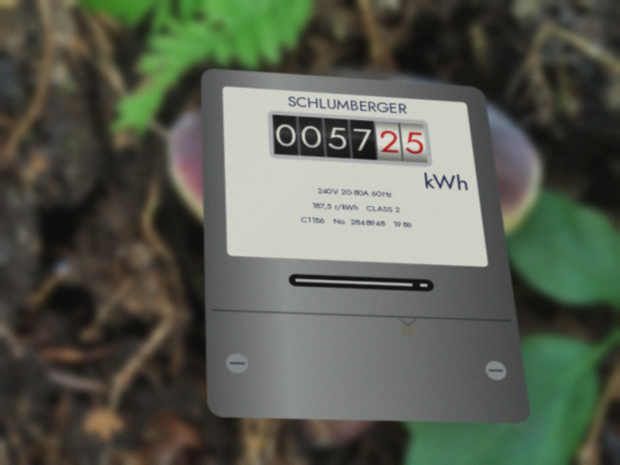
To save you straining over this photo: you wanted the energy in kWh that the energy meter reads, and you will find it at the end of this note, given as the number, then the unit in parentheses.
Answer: 57.25 (kWh)
